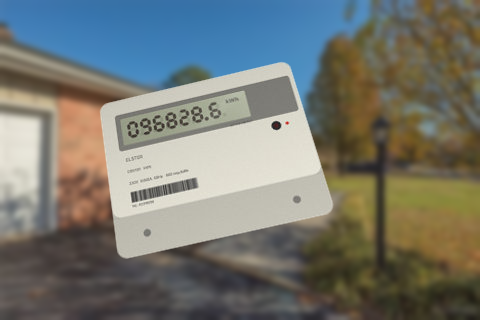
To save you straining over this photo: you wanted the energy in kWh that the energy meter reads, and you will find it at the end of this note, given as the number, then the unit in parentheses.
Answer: 96828.6 (kWh)
